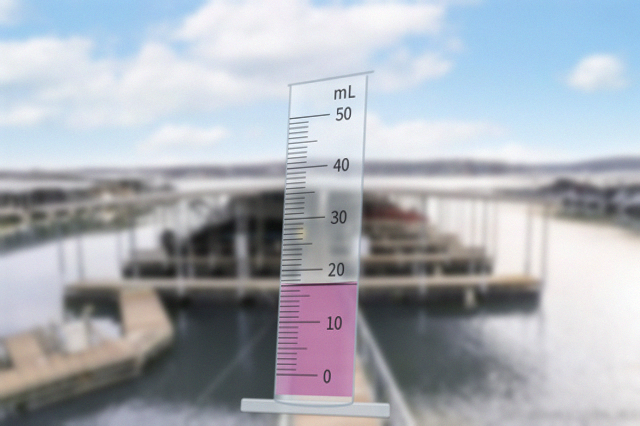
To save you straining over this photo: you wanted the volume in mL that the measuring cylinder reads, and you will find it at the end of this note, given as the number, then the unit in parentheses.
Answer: 17 (mL)
